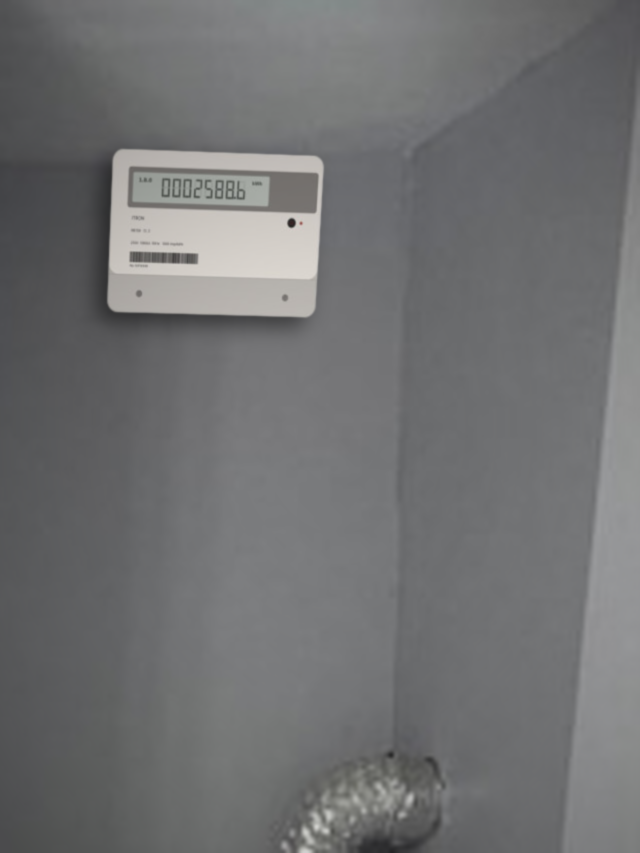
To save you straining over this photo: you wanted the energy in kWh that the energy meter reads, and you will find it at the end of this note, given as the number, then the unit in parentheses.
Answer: 2588.6 (kWh)
